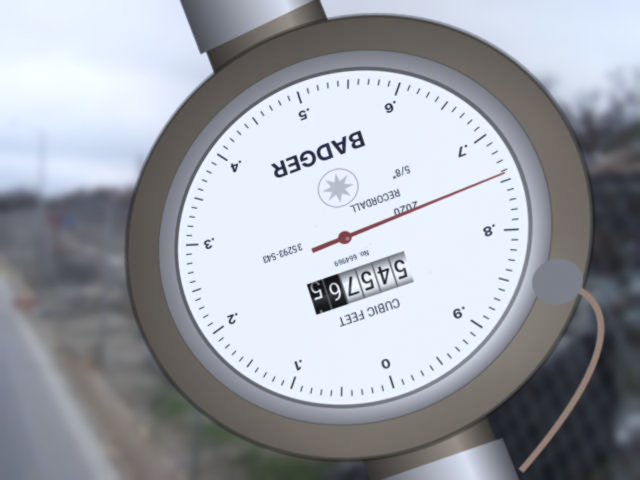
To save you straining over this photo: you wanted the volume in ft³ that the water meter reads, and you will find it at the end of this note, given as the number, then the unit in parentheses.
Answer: 545764.74 (ft³)
